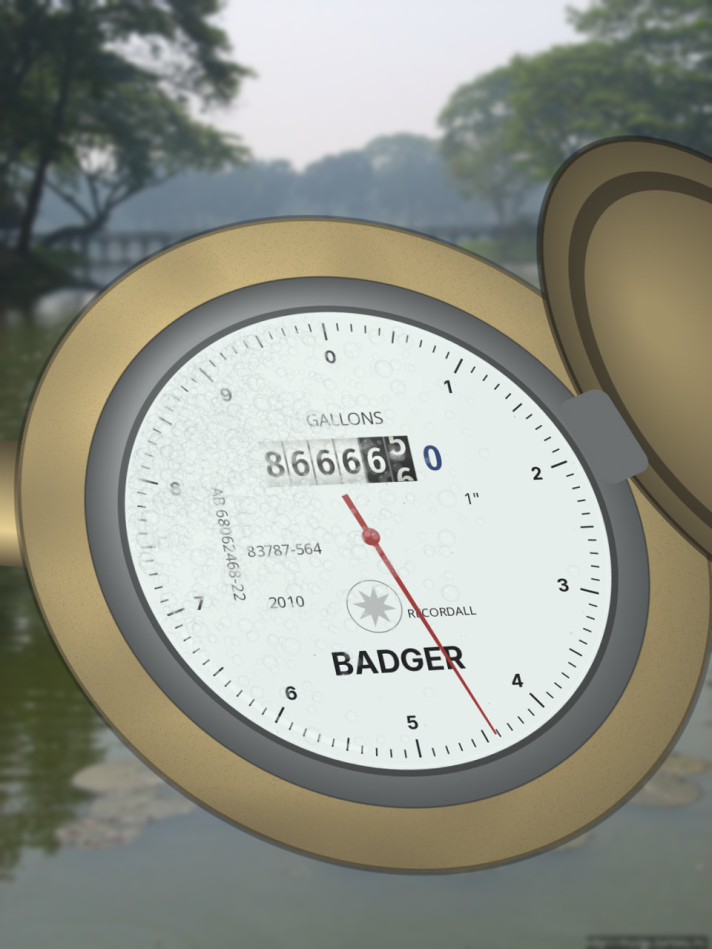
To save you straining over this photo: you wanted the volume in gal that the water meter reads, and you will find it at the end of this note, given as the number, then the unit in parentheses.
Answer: 8666654.4 (gal)
